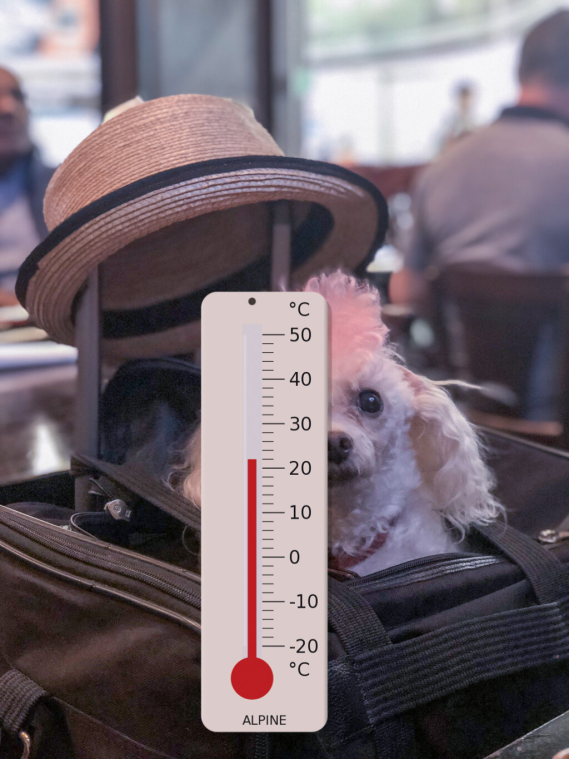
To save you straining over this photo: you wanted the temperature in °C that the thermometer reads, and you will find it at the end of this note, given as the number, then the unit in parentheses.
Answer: 22 (°C)
